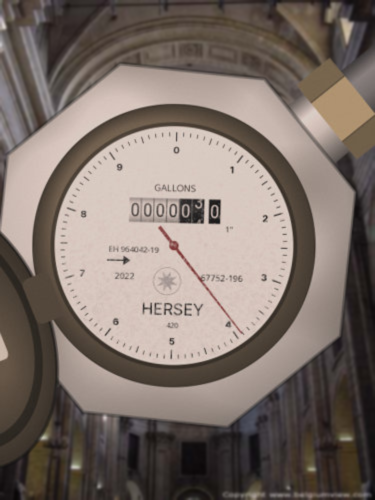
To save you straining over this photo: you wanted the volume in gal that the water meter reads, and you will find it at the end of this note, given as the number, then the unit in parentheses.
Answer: 33.9 (gal)
